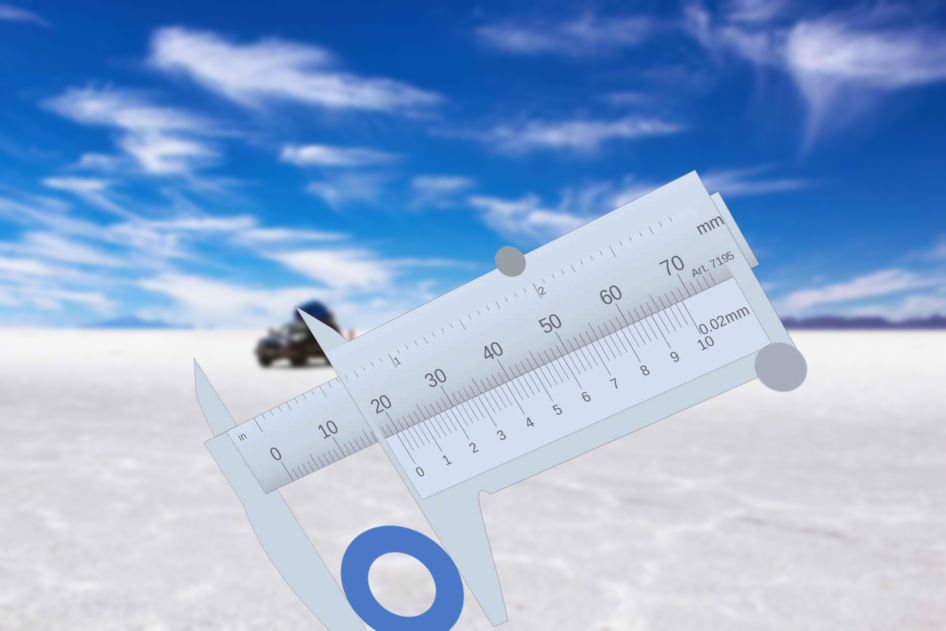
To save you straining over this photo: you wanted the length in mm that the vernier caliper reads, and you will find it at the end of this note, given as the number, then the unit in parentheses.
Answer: 19.6 (mm)
